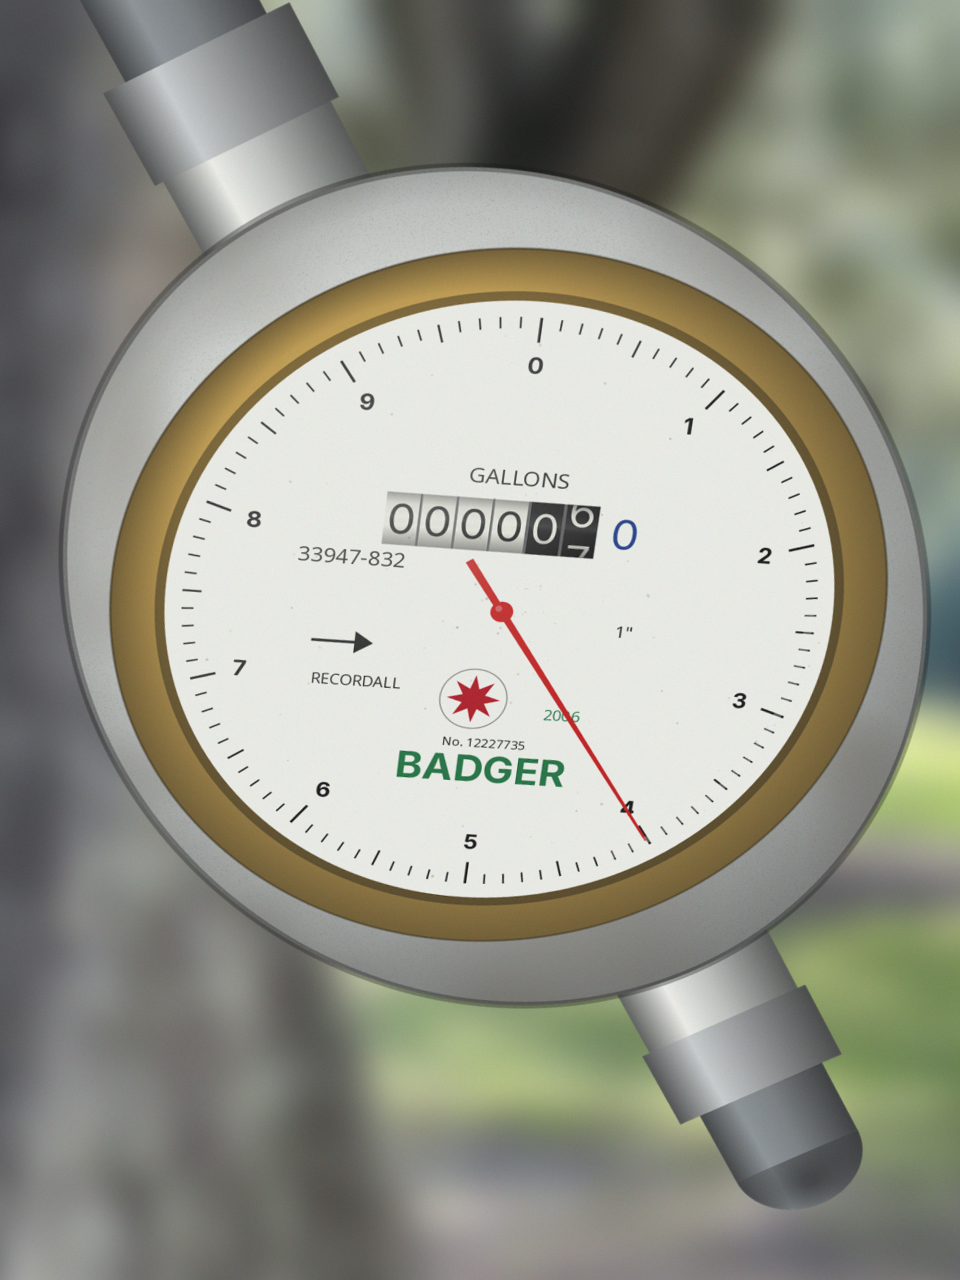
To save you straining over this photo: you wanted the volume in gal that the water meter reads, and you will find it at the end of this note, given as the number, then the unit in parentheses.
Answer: 64.0 (gal)
